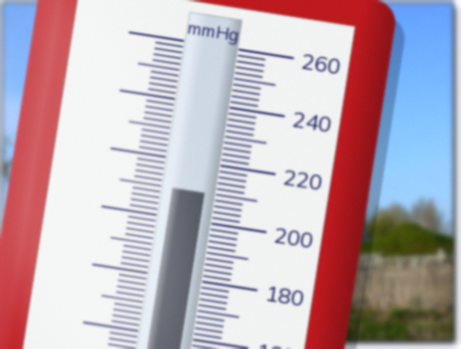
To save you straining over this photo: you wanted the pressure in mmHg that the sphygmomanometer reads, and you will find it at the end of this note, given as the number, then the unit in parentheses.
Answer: 210 (mmHg)
